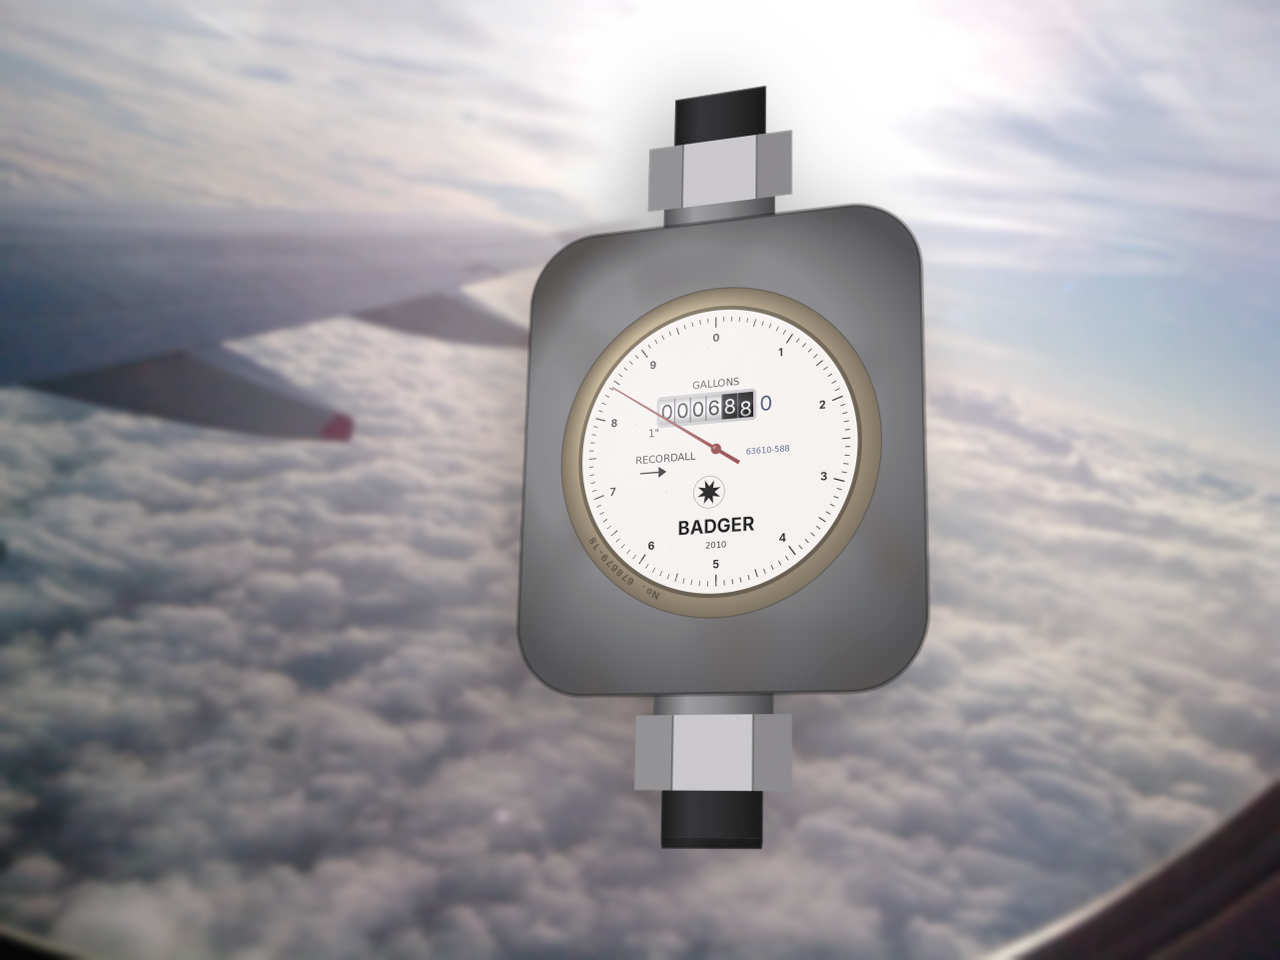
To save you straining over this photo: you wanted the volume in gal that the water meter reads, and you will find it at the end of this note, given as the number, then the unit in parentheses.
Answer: 6878.4 (gal)
